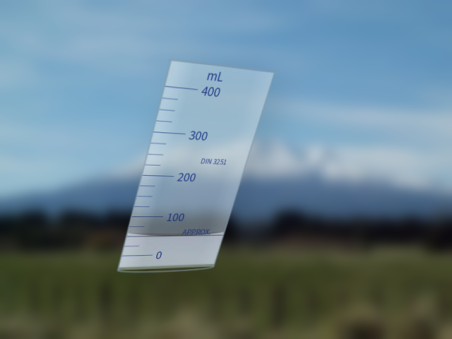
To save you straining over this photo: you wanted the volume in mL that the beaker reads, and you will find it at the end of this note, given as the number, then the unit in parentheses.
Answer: 50 (mL)
